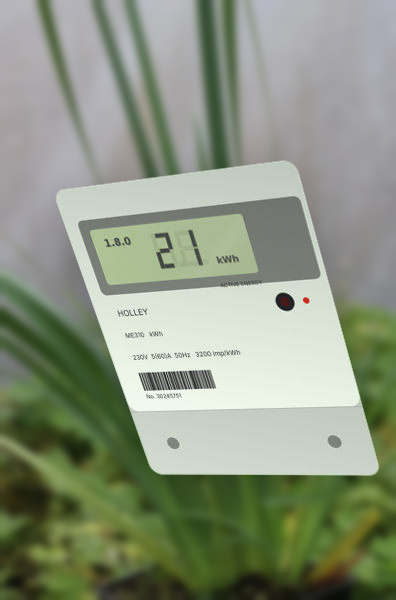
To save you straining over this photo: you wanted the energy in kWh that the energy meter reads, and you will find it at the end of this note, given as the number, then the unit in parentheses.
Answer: 21 (kWh)
